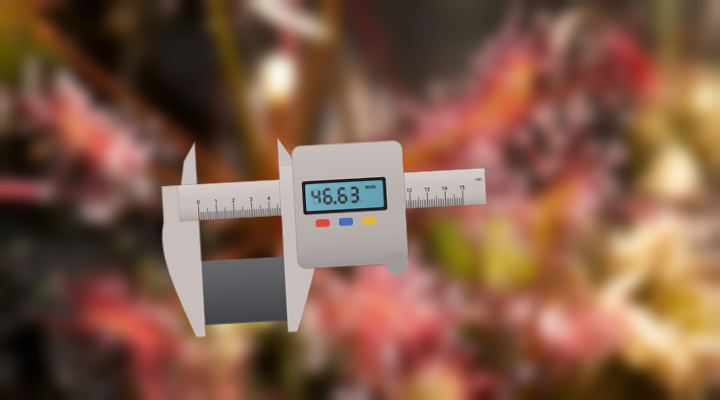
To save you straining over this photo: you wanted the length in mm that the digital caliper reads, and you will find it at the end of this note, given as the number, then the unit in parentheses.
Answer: 46.63 (mm)
